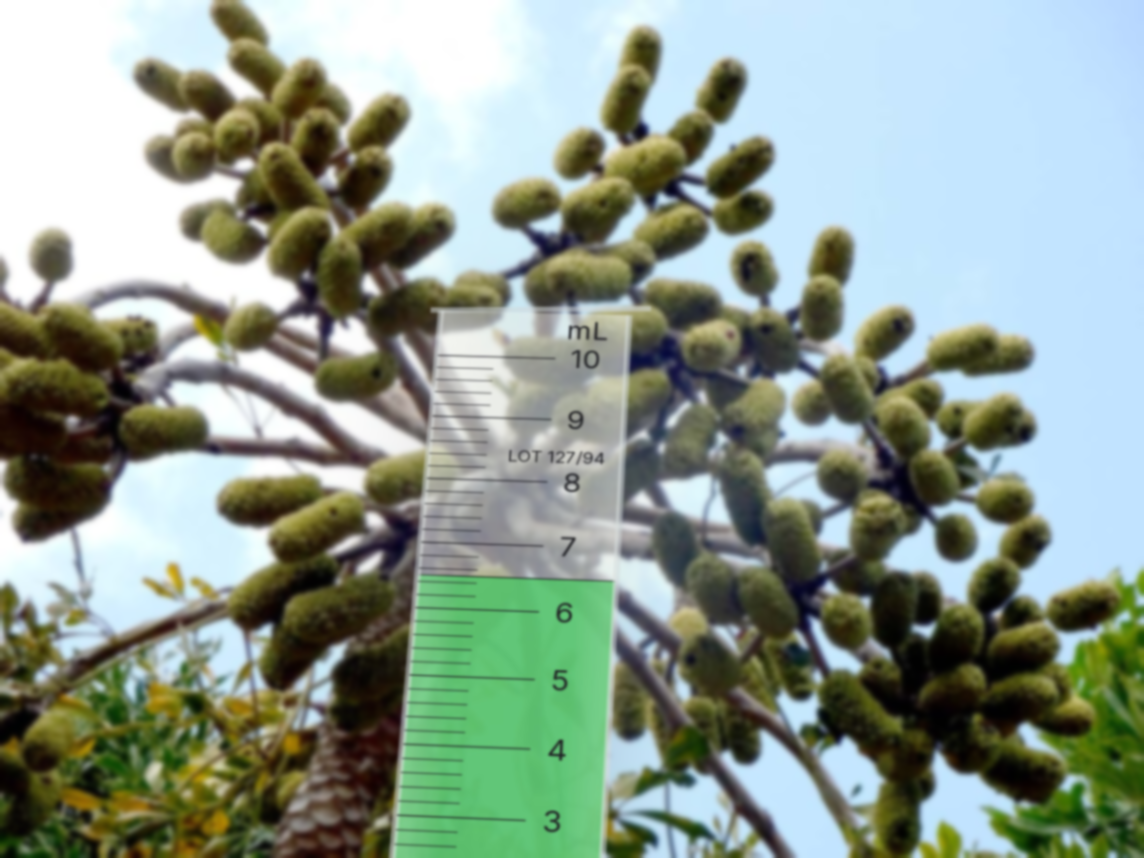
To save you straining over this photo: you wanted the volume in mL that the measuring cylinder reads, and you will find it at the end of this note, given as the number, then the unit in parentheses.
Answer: 6.5 (mL)
